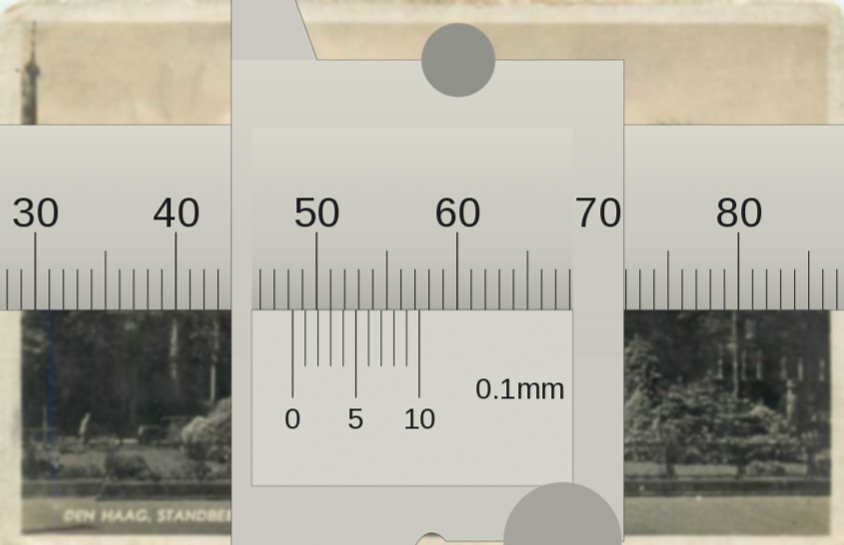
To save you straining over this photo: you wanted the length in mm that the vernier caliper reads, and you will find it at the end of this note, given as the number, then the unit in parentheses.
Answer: 48.3 (mm)
